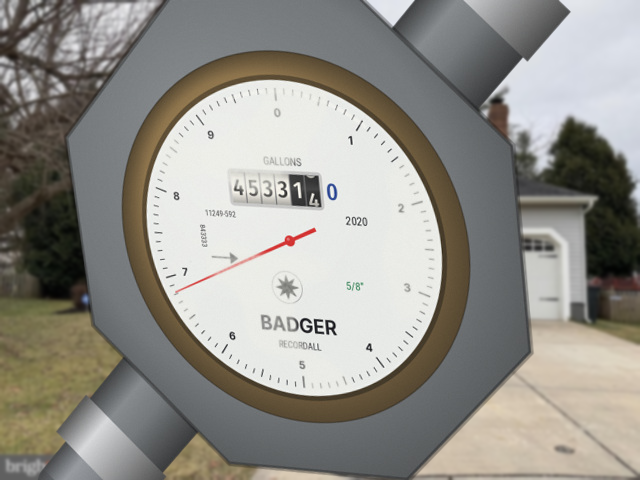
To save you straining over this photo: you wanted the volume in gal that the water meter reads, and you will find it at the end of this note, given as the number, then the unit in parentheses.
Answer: 4533136.8 (gal)
